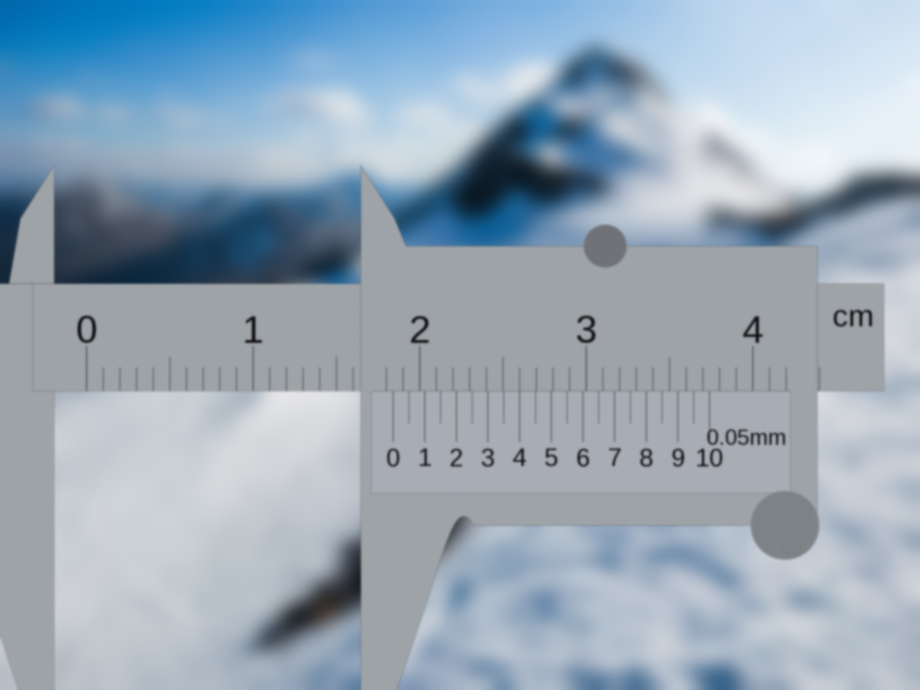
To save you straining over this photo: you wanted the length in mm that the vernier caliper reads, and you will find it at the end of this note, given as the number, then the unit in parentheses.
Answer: 18.4 (mm)
